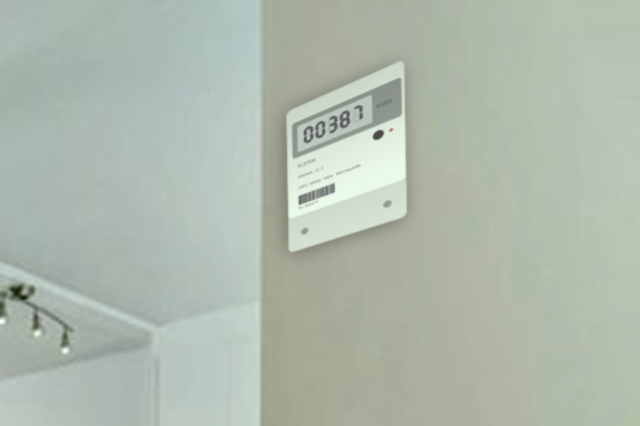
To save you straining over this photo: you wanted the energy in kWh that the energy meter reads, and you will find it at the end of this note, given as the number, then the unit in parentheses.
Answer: 387 (kWh)
